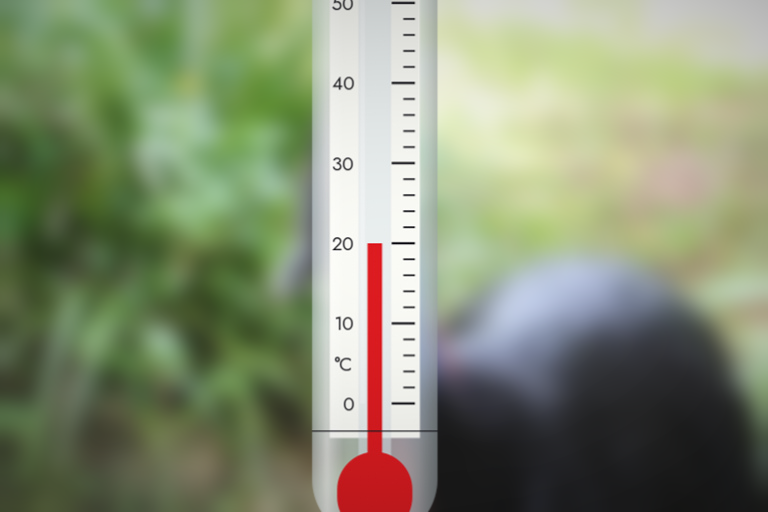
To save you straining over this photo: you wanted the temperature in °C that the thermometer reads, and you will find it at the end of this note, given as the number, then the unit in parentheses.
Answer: 20 (°C)
